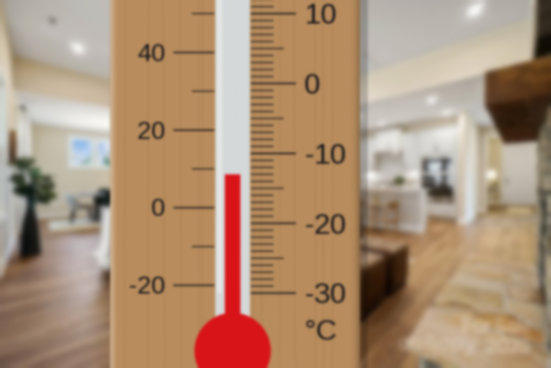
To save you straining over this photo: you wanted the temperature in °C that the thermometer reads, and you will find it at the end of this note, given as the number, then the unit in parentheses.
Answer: -13 (°C)
